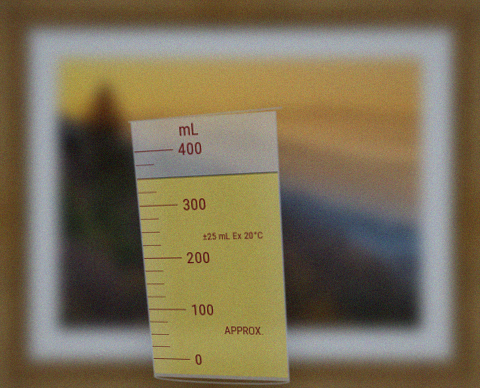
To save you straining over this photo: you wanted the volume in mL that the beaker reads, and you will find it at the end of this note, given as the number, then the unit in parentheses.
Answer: 350 (mL)
